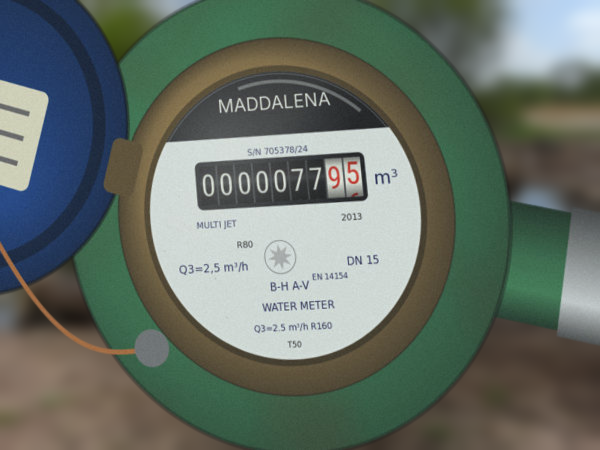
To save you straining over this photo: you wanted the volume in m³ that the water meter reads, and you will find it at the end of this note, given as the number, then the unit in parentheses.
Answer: 77.95 (m³)
